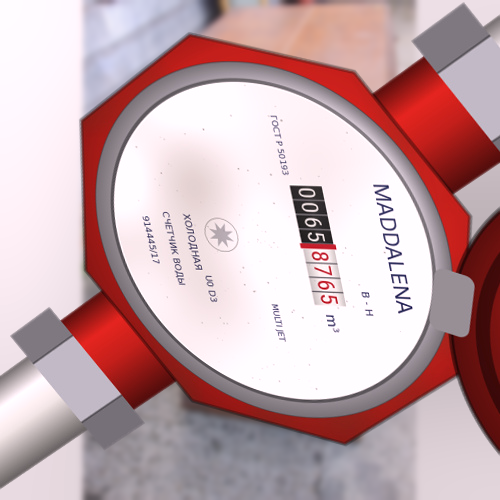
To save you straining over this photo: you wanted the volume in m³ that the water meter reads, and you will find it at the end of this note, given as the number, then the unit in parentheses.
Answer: 65.8765 (m³)
